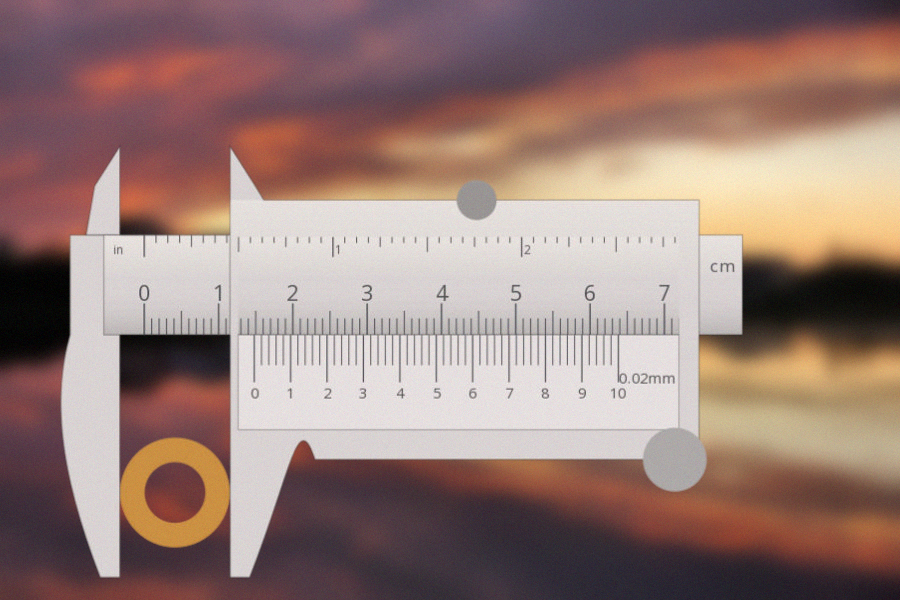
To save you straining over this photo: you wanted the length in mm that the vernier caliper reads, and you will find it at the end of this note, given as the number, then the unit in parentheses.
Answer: 14.8 (mm)
